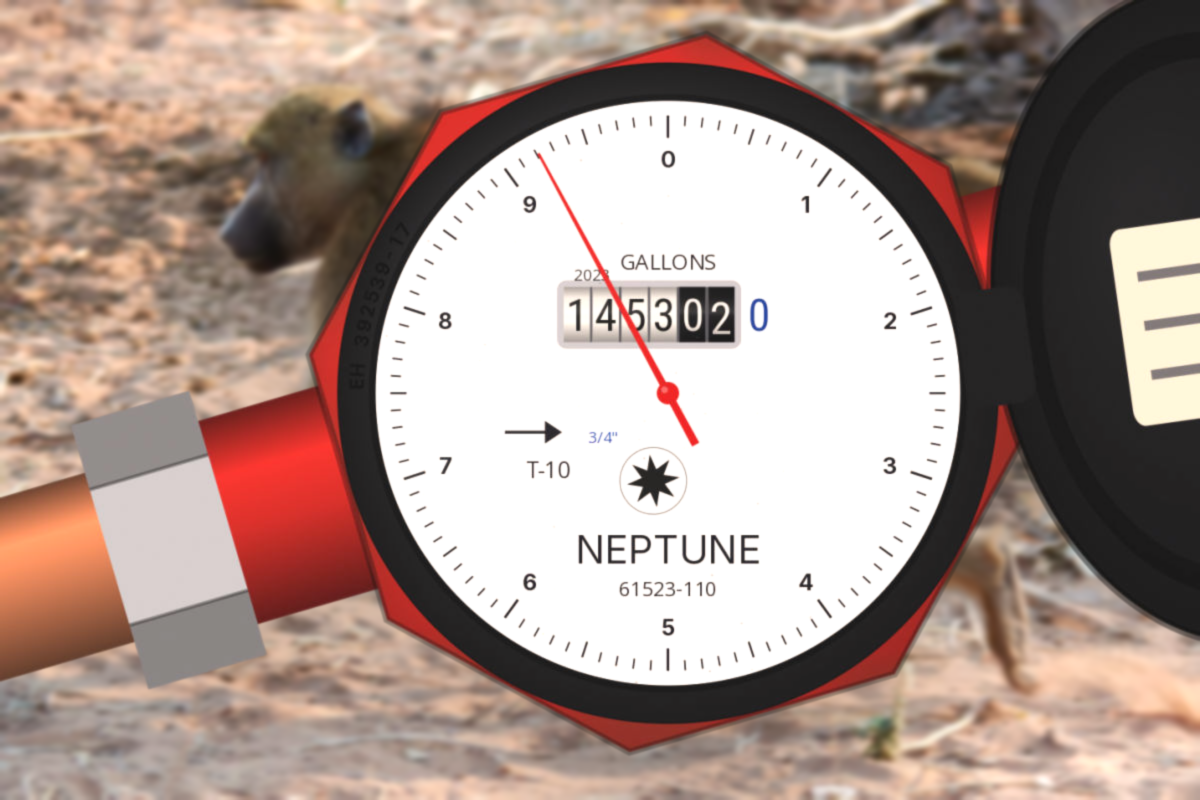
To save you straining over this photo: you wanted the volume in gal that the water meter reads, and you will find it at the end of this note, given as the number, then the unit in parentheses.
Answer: 1453019.2 (gal)
